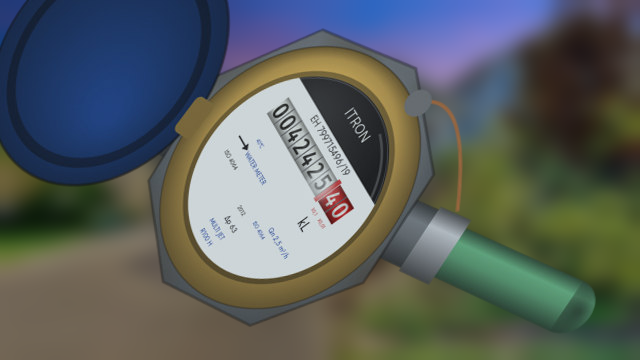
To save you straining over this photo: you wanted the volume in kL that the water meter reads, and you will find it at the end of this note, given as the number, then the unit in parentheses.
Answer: 42425.40 (kL)
